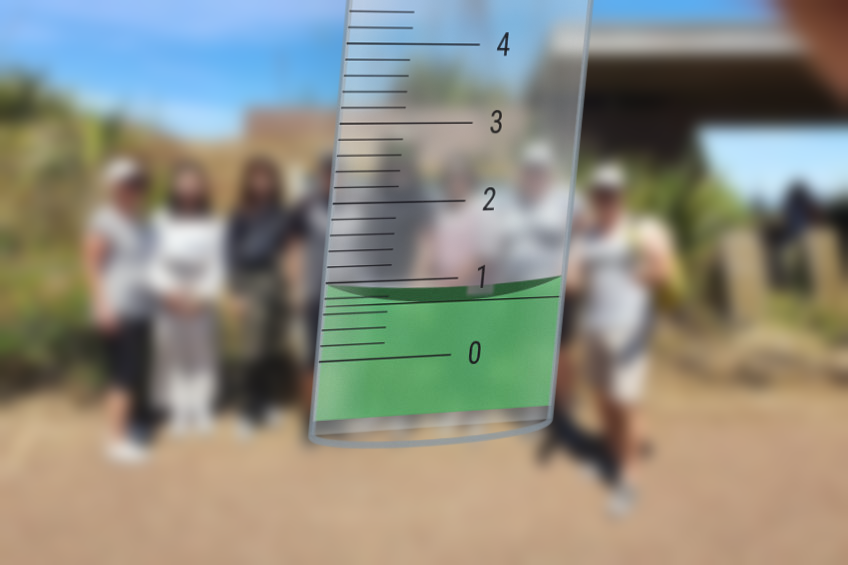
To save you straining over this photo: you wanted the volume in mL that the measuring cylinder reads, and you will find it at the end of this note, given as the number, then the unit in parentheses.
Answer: 0.7 (mL)
